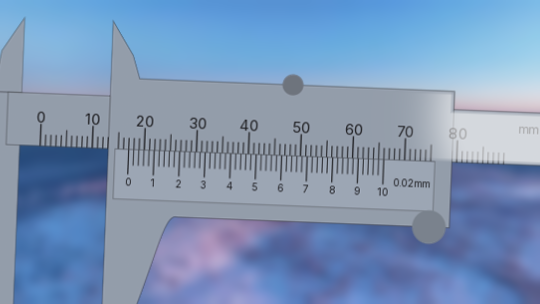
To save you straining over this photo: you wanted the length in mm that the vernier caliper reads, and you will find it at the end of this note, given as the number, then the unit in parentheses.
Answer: 17.0 (mm)
